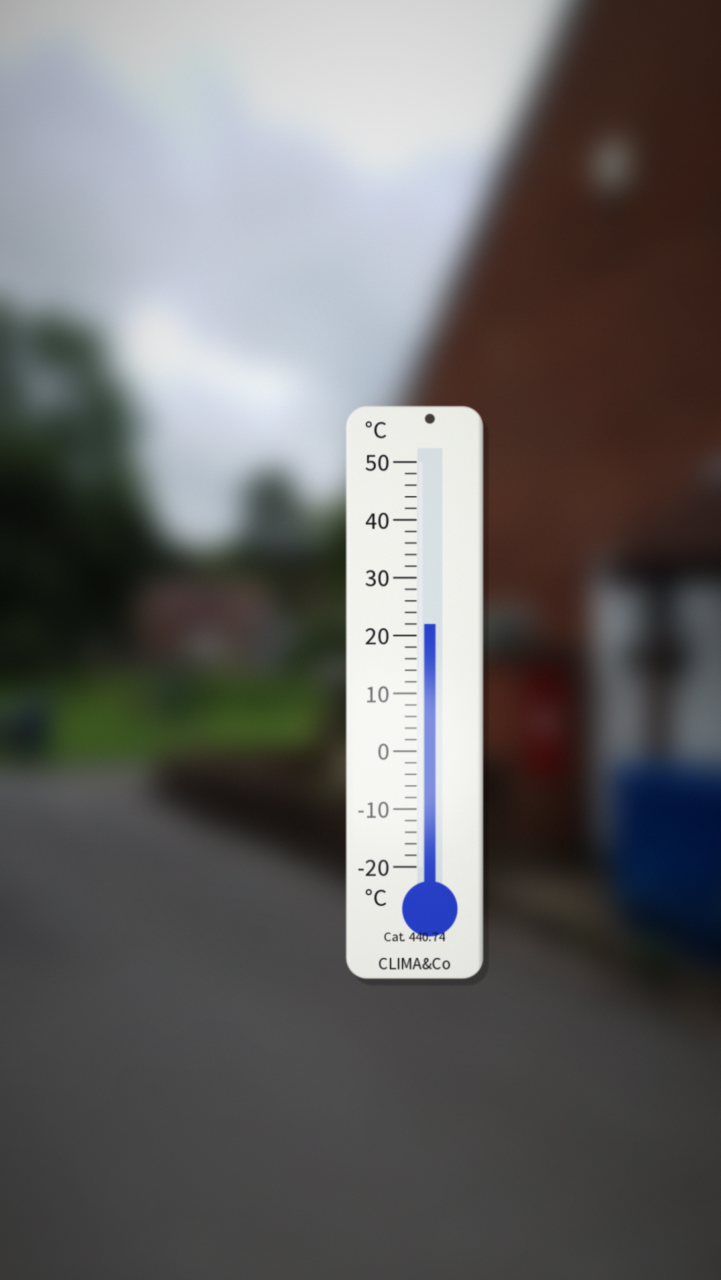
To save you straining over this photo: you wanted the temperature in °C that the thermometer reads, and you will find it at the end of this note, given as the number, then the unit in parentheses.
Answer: 22 (°C)
